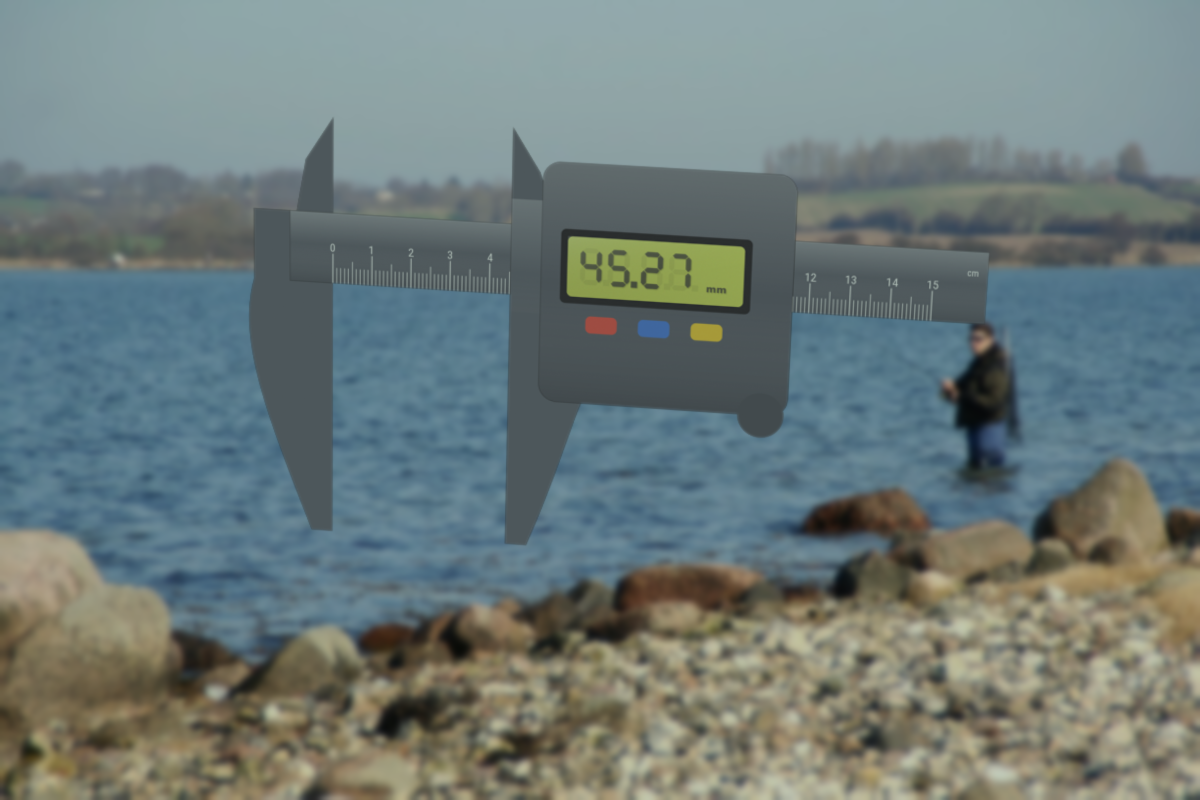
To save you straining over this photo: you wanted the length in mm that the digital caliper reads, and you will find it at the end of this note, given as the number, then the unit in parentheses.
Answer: 45.27 (mm)
